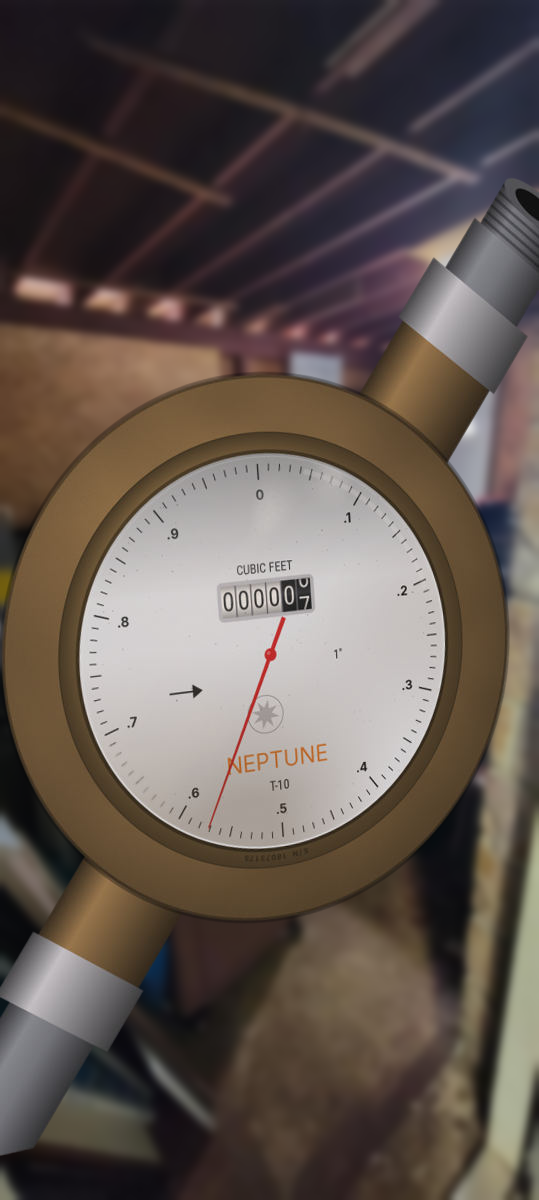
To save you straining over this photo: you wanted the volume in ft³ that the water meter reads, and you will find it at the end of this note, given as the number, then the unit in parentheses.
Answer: 6.57 (ft³)
